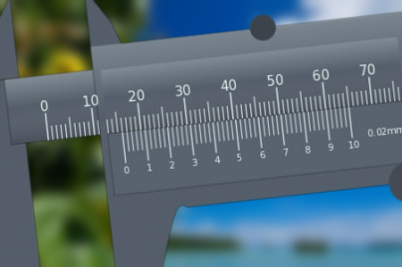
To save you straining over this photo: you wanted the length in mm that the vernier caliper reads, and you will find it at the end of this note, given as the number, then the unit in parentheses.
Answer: 16.0 (mm)
